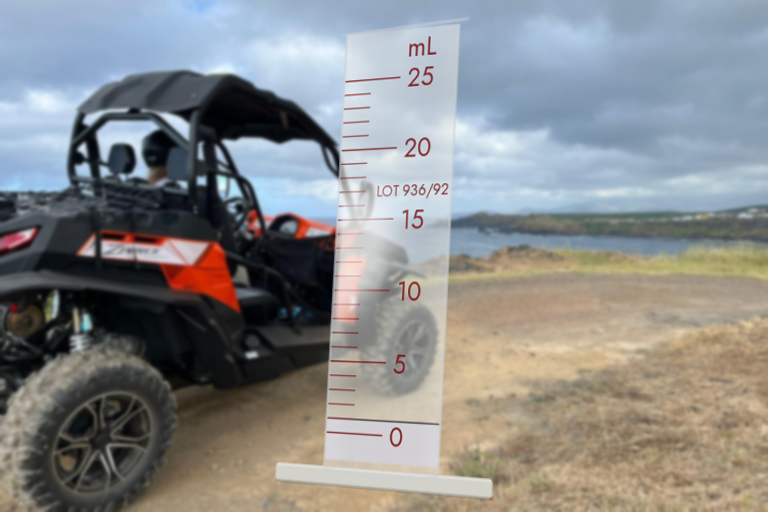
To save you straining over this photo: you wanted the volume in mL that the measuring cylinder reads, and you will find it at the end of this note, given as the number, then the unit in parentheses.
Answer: 1 (mL)
